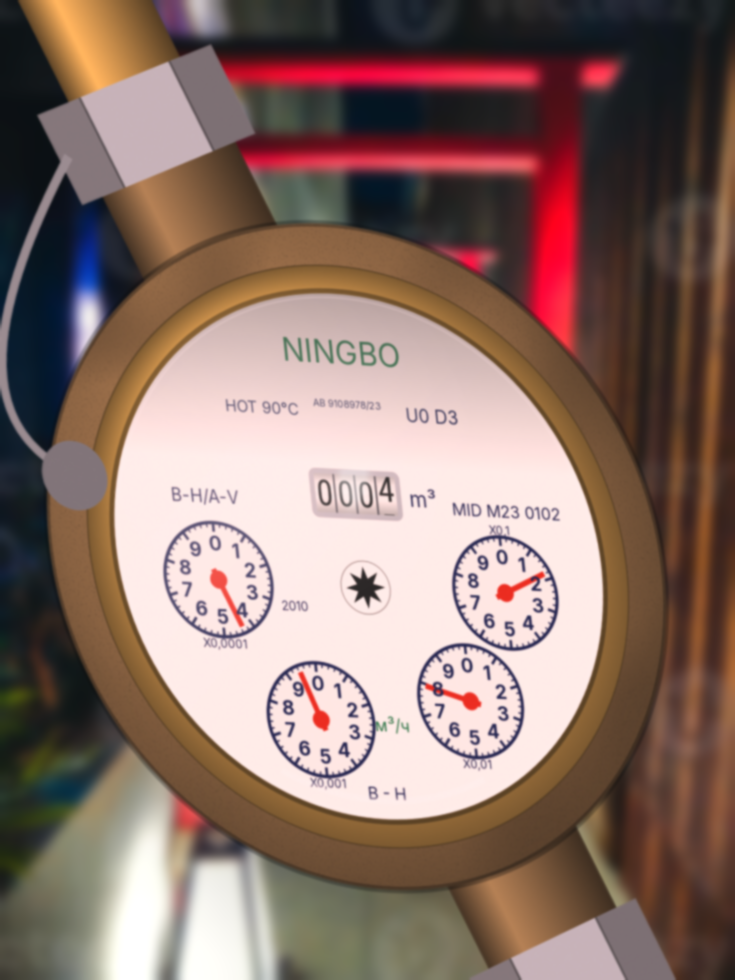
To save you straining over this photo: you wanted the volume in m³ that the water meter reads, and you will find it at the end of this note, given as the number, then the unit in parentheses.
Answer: 4.1794 (m³)
